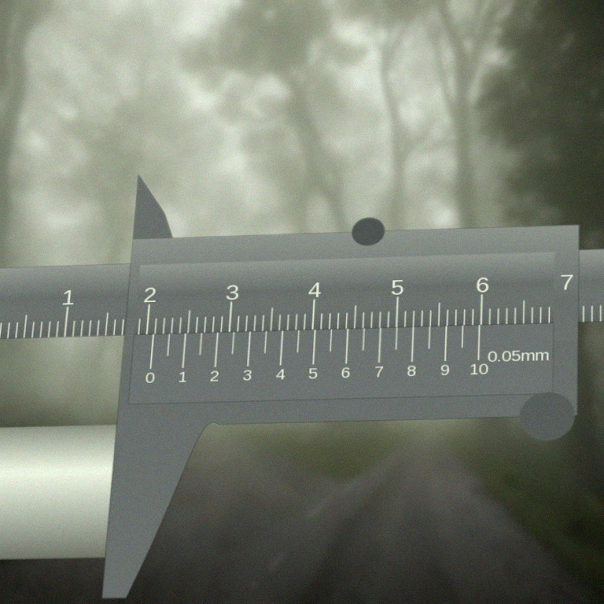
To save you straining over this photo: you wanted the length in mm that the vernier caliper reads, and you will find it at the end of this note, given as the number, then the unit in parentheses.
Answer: 20.8 (mm)
